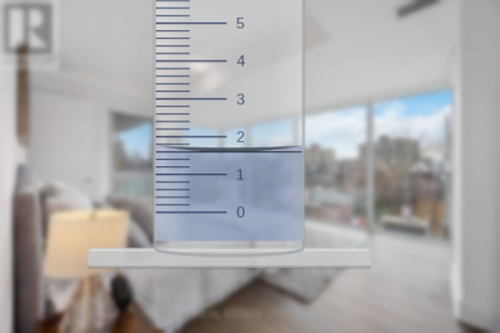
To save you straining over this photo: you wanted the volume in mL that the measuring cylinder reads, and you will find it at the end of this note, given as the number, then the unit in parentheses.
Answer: 1.6 (mL)
